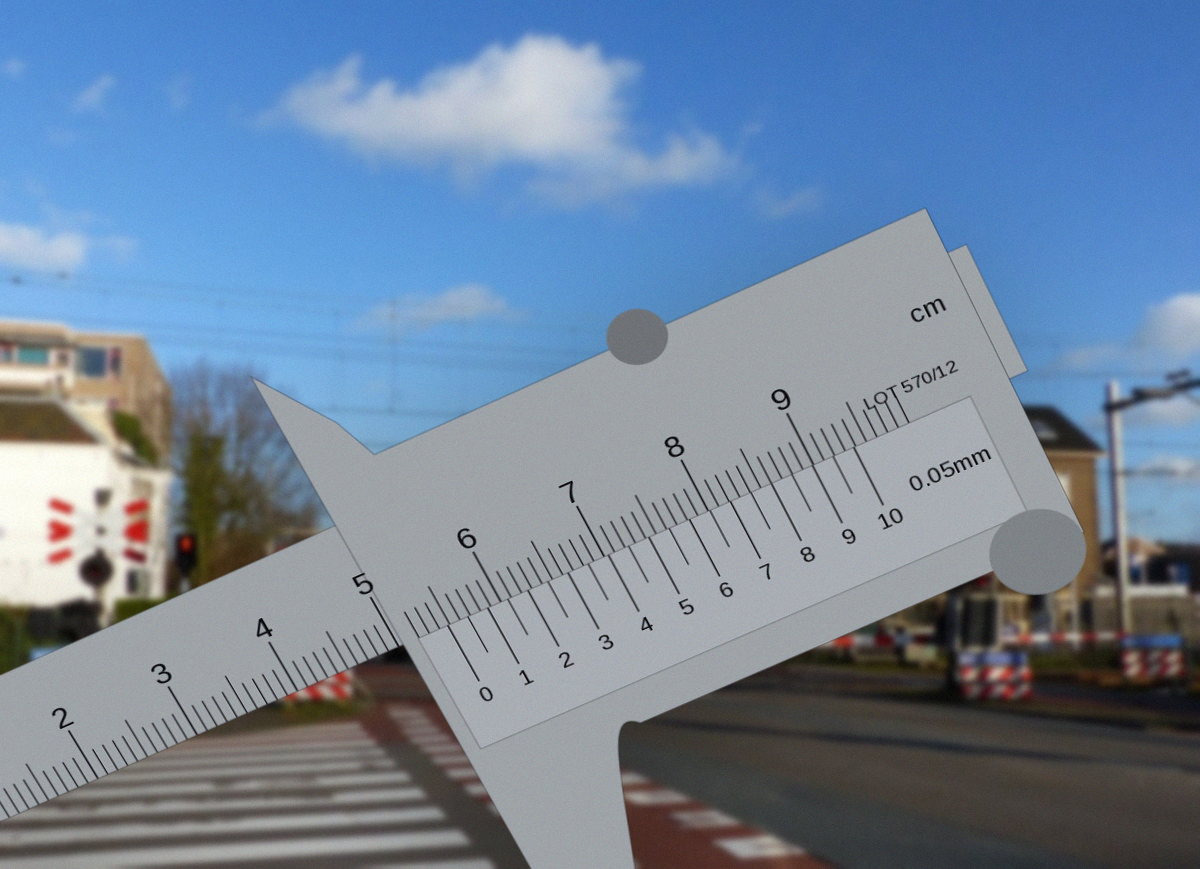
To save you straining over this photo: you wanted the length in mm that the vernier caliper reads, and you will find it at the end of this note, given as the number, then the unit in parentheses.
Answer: 54.8 (mm)
